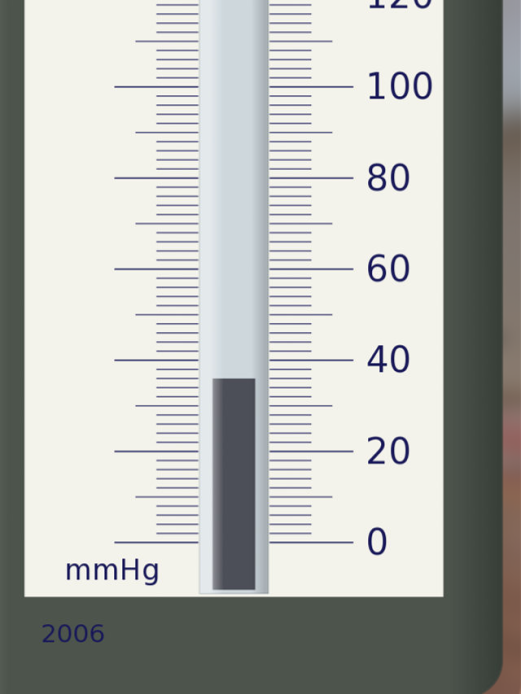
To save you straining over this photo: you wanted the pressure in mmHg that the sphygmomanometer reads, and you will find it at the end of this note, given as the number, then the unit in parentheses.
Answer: 36 (mmHg)
